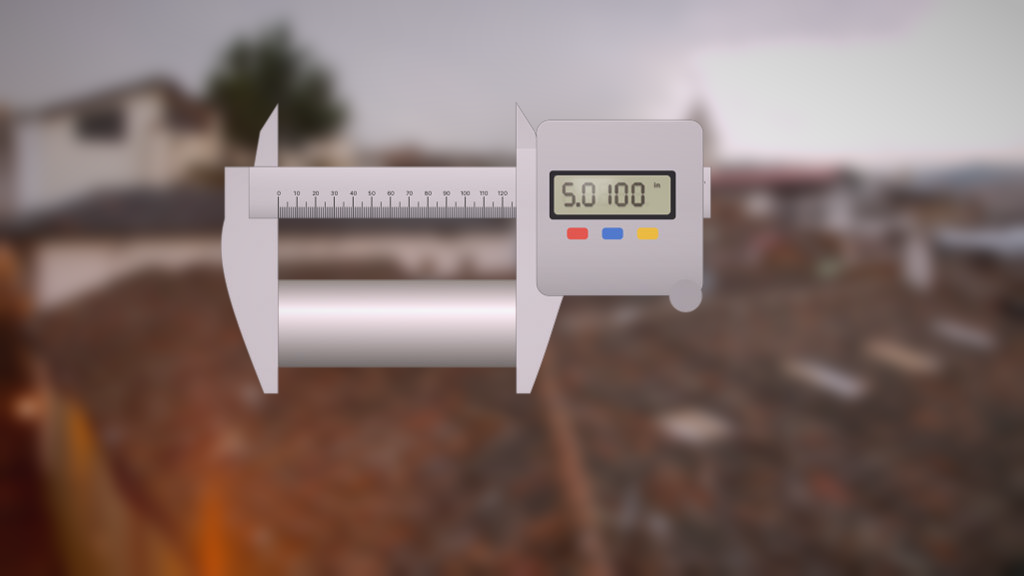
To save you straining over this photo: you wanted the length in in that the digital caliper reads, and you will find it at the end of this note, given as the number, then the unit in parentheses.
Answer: 5.0100 (in)
